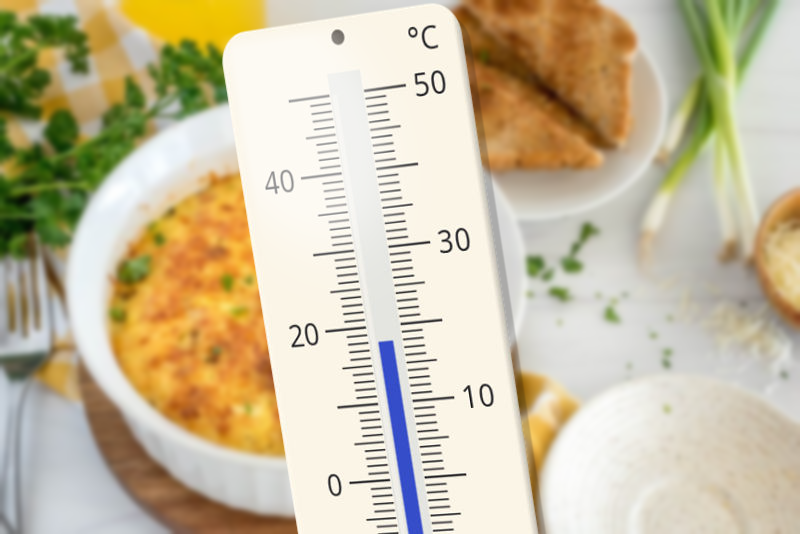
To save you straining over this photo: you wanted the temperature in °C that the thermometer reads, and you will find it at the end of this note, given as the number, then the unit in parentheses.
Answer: 18 (°C)
